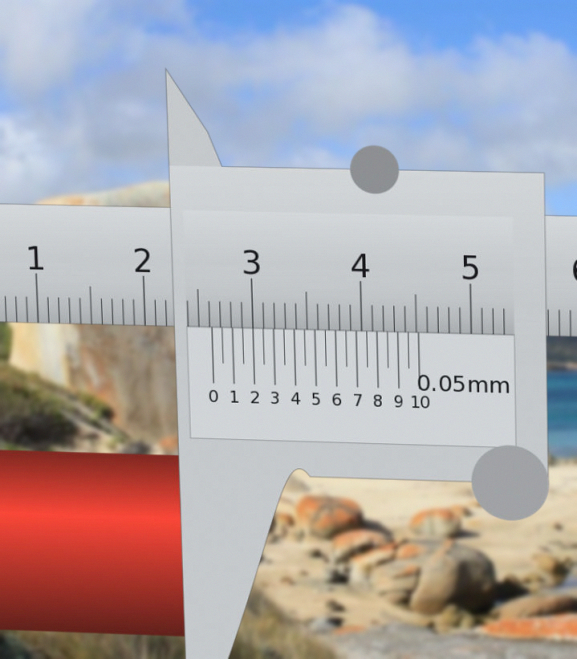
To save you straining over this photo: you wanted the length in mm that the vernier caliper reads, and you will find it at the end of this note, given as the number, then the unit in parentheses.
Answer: 26.2 (mm)
